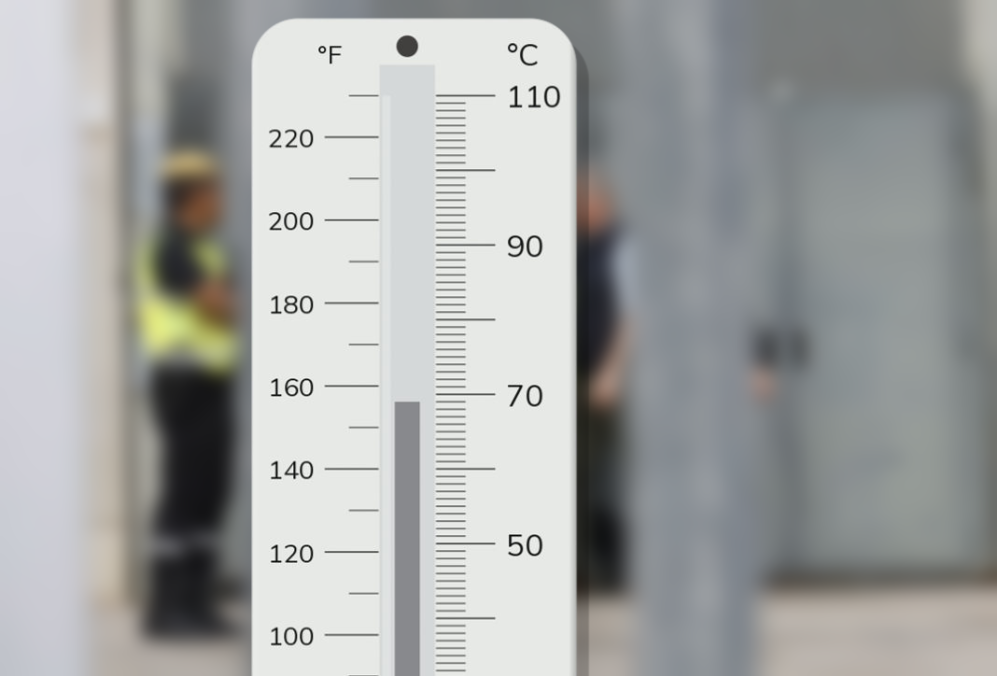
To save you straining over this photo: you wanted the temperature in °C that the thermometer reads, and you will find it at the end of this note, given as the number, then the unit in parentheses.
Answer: 69 (°C)
